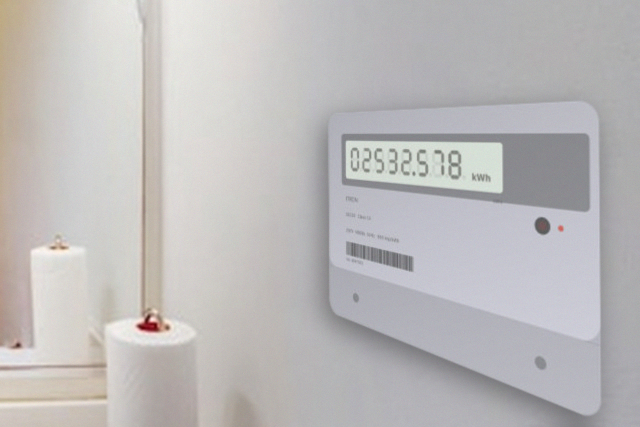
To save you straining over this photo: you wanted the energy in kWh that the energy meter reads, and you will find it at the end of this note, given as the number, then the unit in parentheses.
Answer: 2532.578 (kWh)
